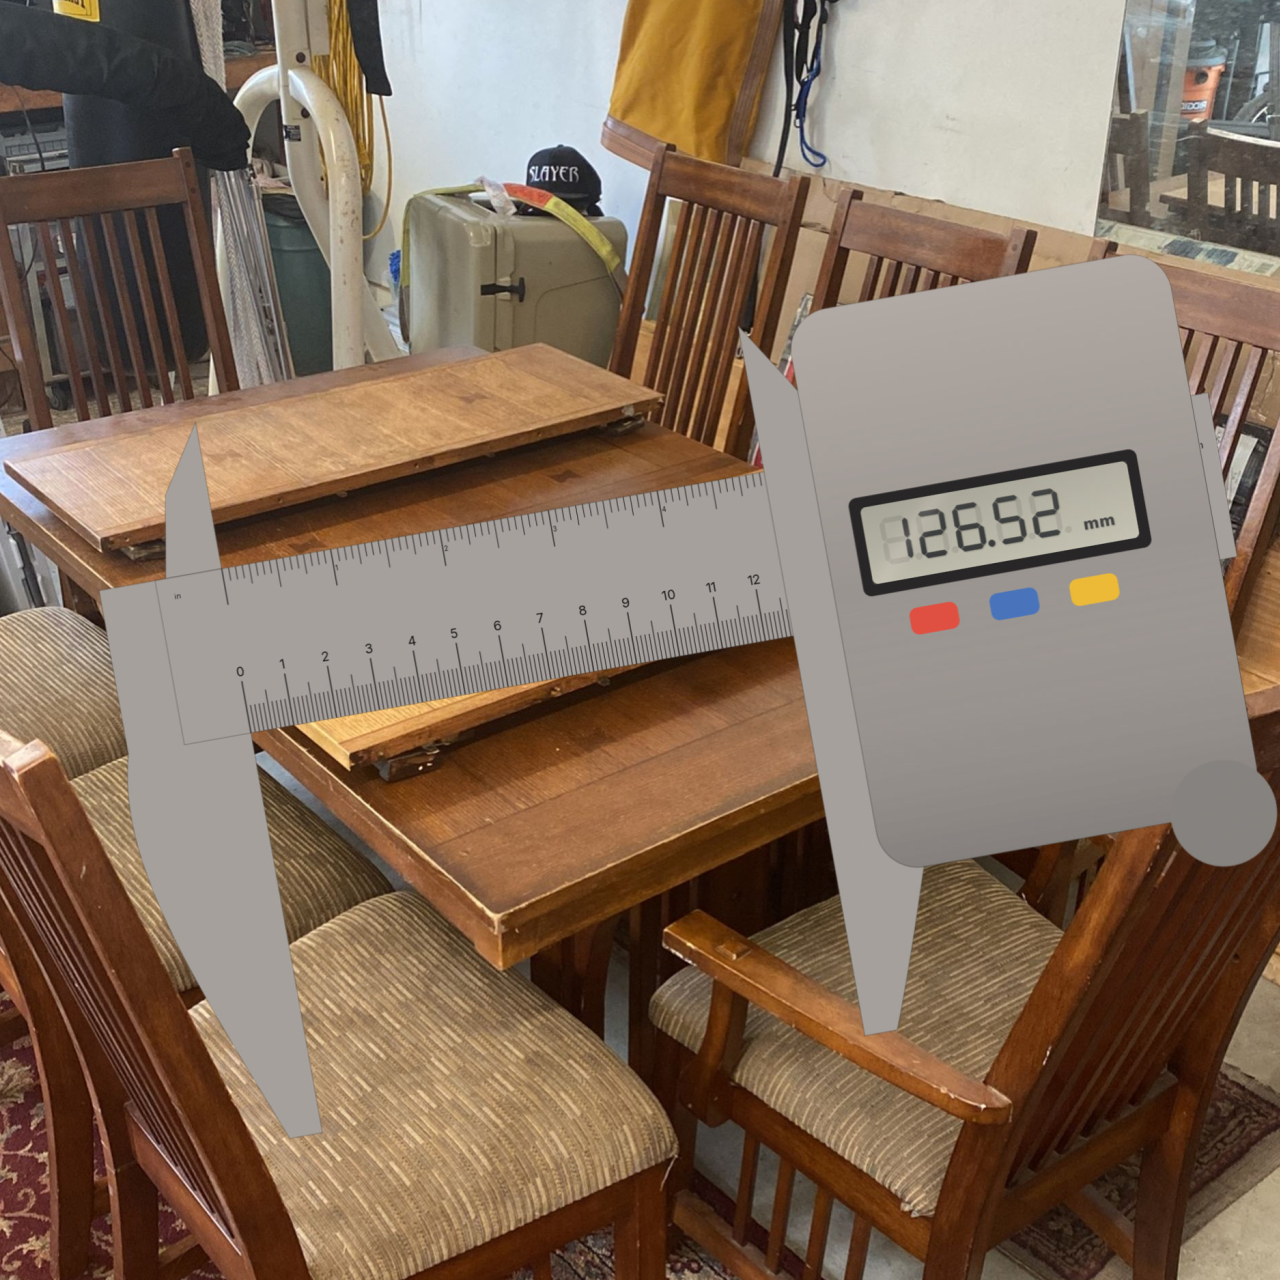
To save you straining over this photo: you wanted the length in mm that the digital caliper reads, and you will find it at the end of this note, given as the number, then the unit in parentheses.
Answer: 126.52 (mm)
